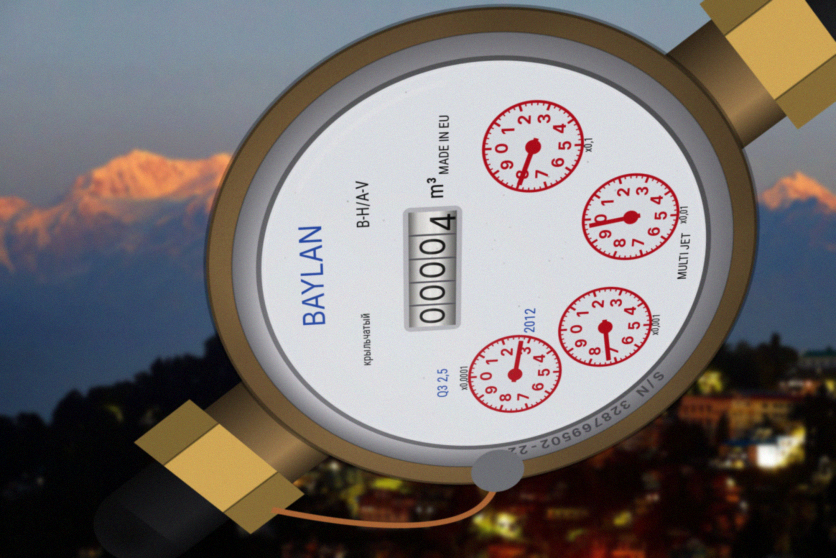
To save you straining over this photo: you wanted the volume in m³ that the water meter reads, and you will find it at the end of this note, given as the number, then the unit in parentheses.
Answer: 3.7972 (m³)
